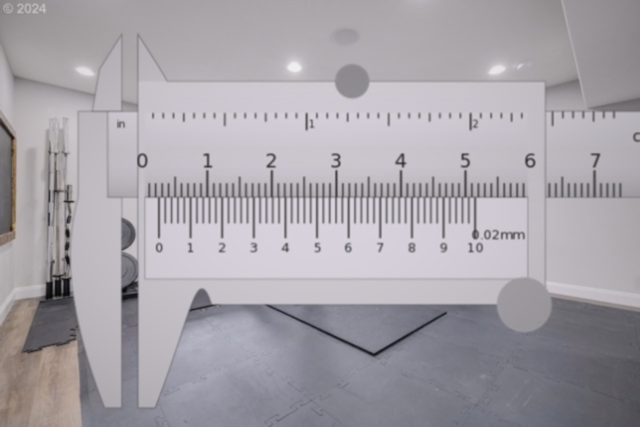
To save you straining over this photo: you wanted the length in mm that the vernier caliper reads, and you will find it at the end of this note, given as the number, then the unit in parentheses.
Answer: 2.5 (mm)
